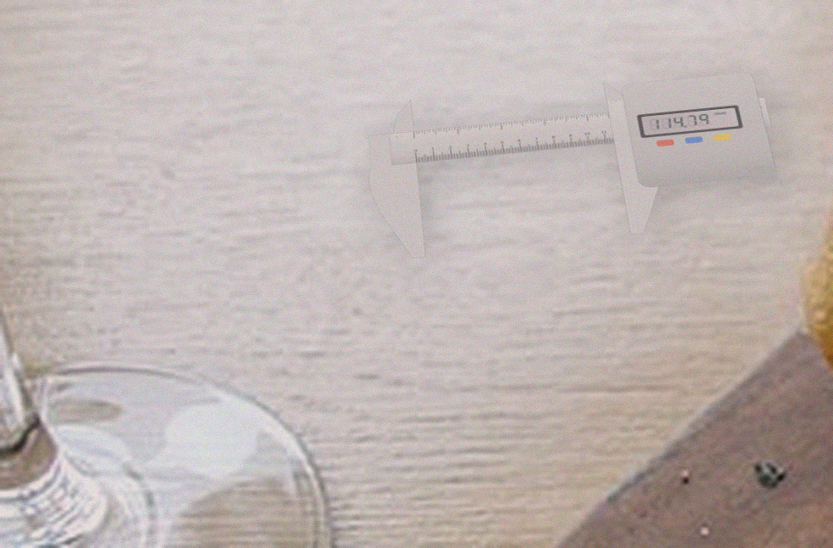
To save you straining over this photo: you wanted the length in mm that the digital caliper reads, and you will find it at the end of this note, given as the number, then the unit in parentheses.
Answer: 114.79 (mm)
